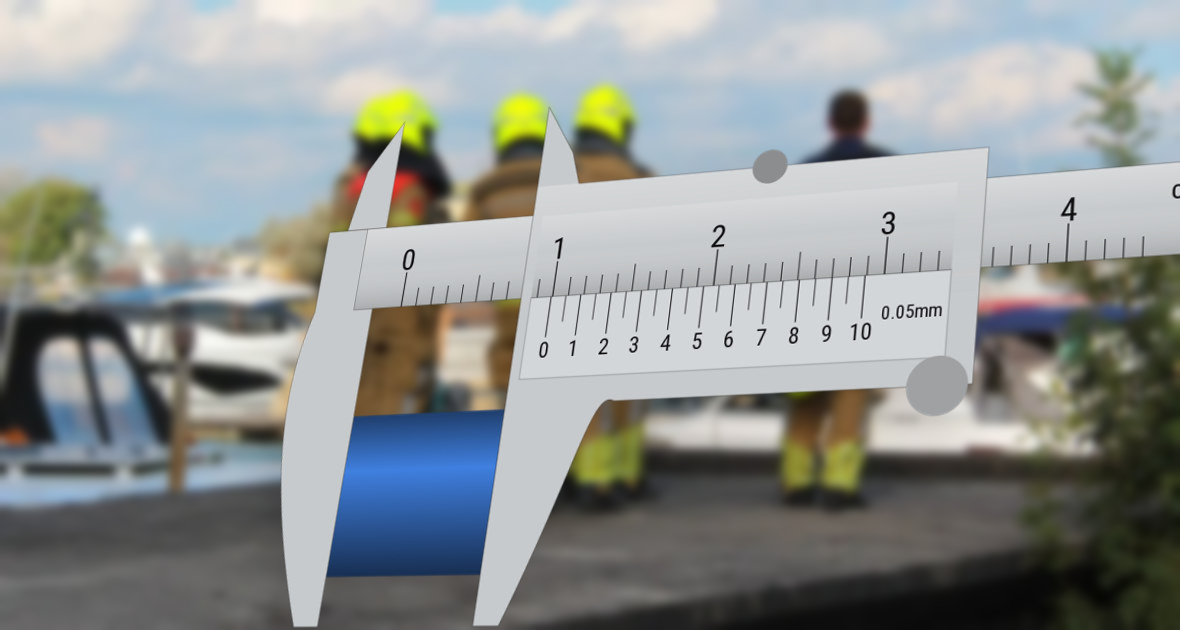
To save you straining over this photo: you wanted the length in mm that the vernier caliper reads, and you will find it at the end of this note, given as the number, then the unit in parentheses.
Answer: 9.9 (mm)
